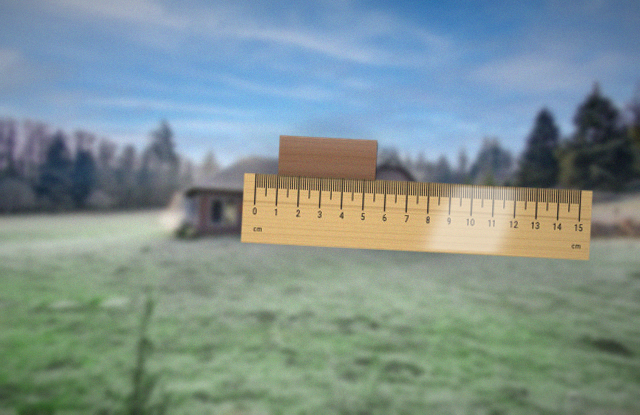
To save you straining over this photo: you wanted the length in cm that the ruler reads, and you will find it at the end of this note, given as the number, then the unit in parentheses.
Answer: 4.5 (cm)
